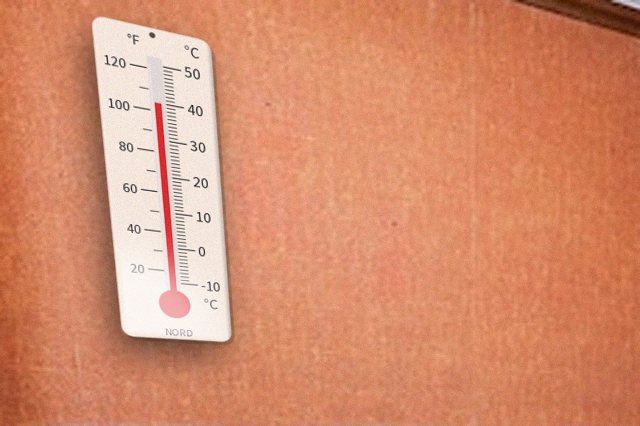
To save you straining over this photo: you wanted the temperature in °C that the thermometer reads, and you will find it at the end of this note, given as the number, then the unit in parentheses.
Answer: 40 (°C)
